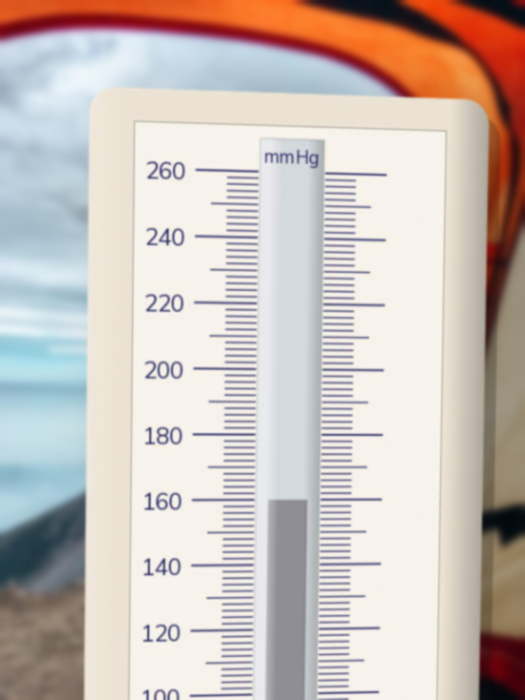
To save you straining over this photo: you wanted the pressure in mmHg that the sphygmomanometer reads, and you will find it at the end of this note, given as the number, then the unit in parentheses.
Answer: 160 (mmHg)
